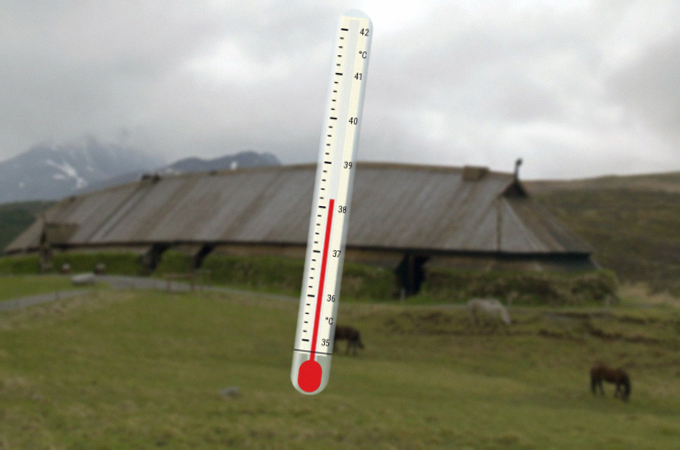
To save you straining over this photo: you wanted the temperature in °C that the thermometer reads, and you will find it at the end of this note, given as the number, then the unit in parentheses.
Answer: 38.2 (°C)
